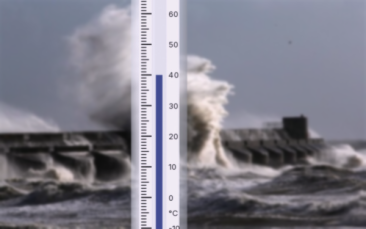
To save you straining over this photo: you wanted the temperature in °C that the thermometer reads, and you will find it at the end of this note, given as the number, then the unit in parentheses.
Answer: 40 (°C)
